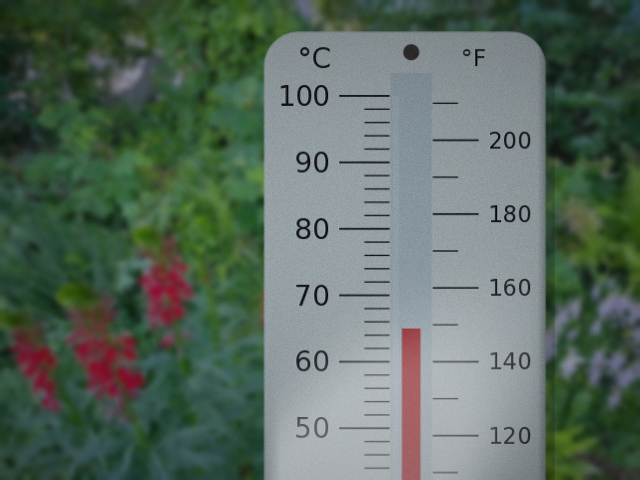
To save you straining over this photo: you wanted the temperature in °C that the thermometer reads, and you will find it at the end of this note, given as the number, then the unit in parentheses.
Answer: 65 (°C)
